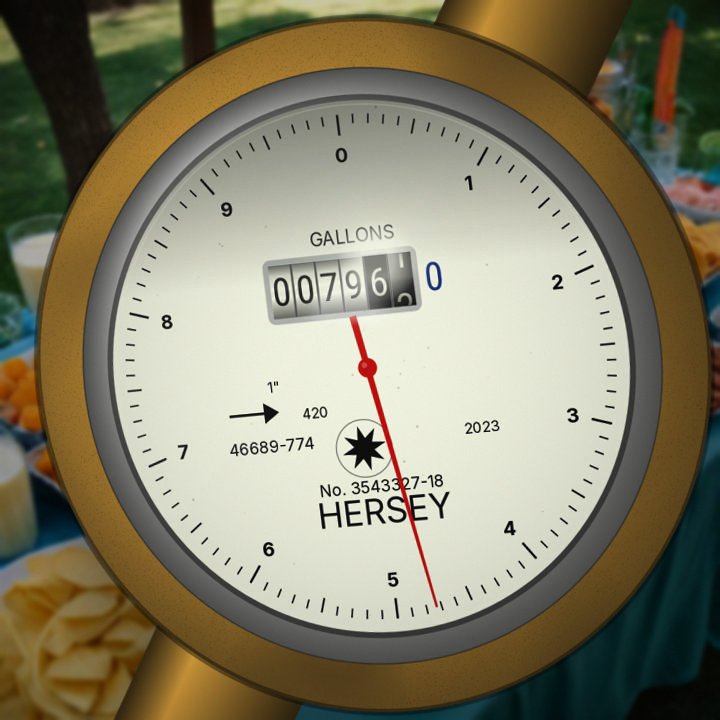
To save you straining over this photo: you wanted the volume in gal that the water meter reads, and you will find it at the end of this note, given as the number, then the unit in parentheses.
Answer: 79614.7 (gal)
